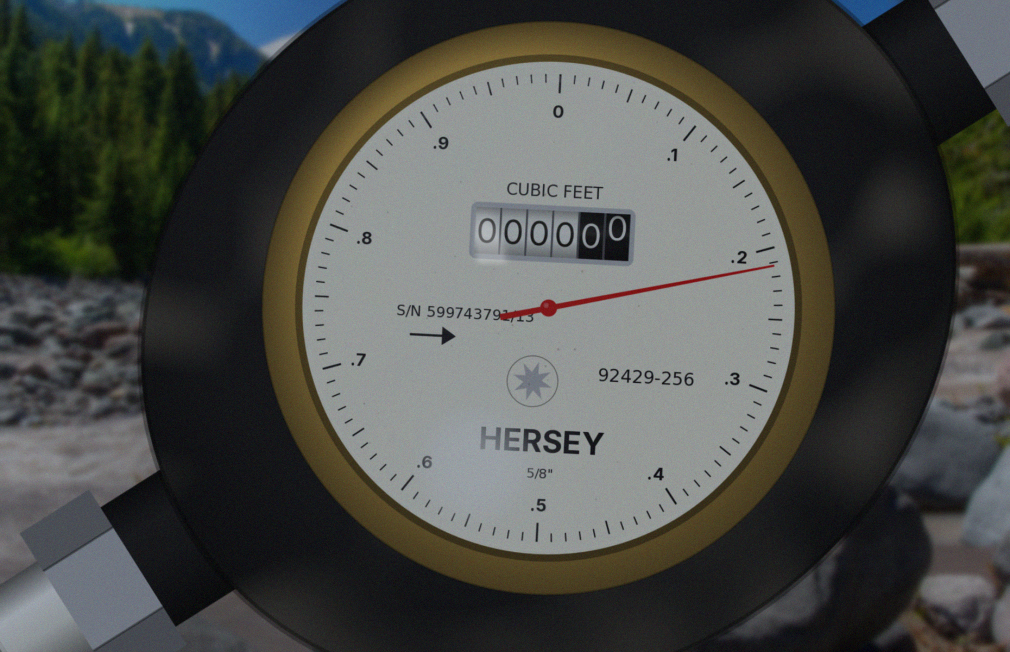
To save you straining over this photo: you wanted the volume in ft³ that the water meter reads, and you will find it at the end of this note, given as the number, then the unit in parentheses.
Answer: 0.21 (ft³)
